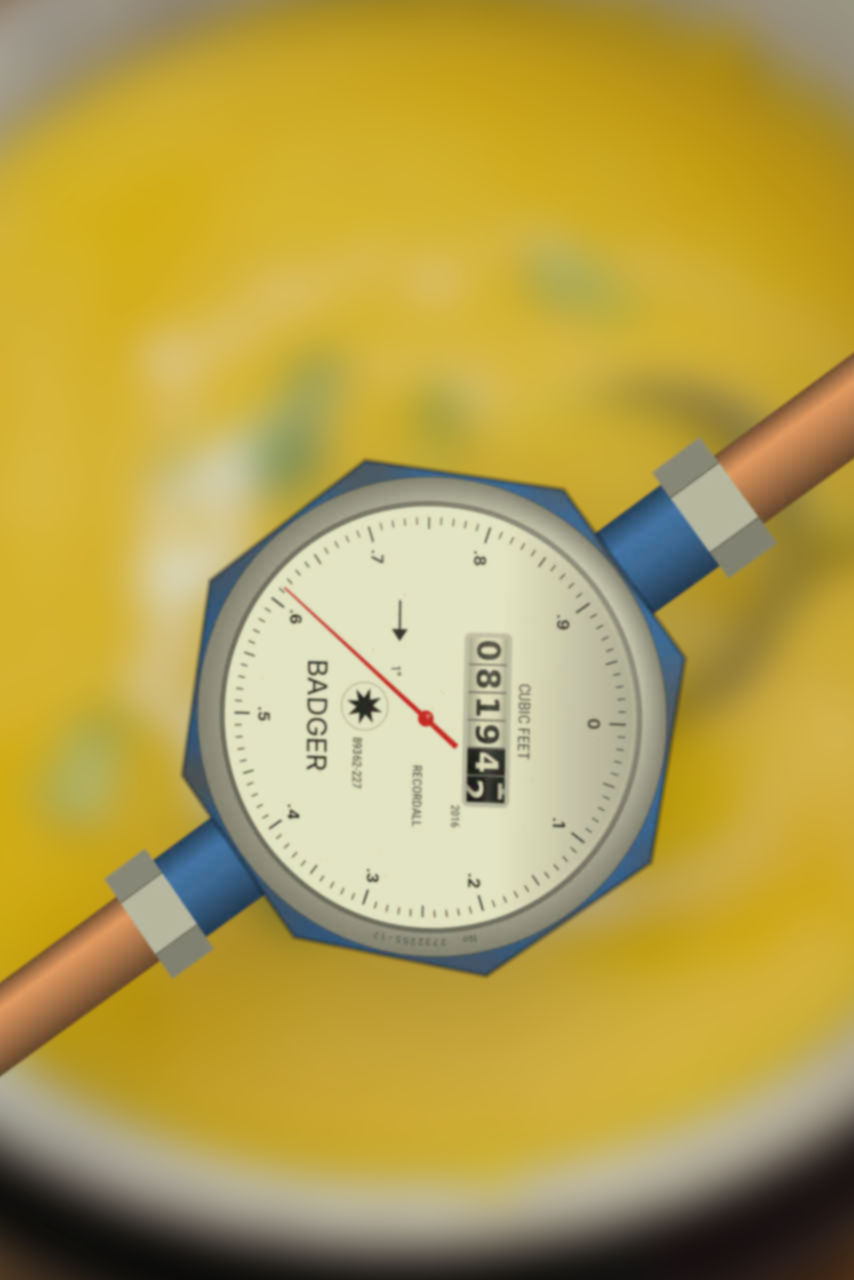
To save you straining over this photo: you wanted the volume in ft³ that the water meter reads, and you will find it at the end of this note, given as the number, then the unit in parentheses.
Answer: 81941.61 (ft³)
